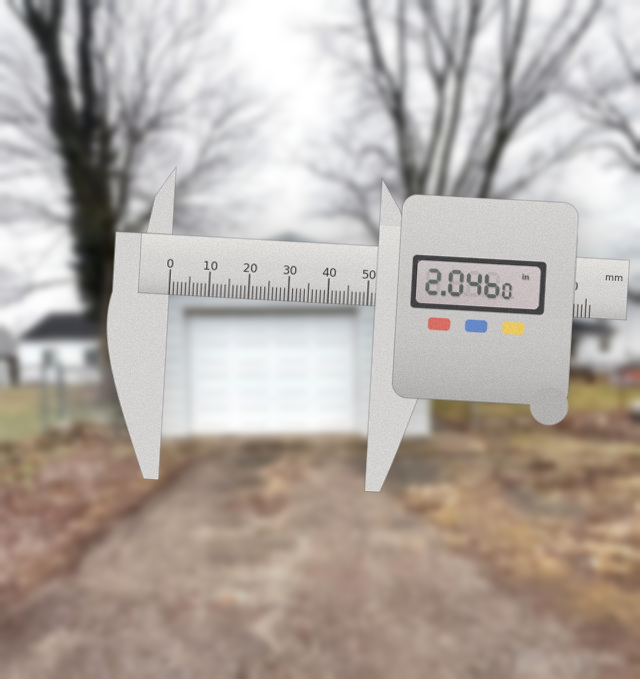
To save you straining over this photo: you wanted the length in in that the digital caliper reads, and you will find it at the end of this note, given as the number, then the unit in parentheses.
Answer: 2.0460 (in)
